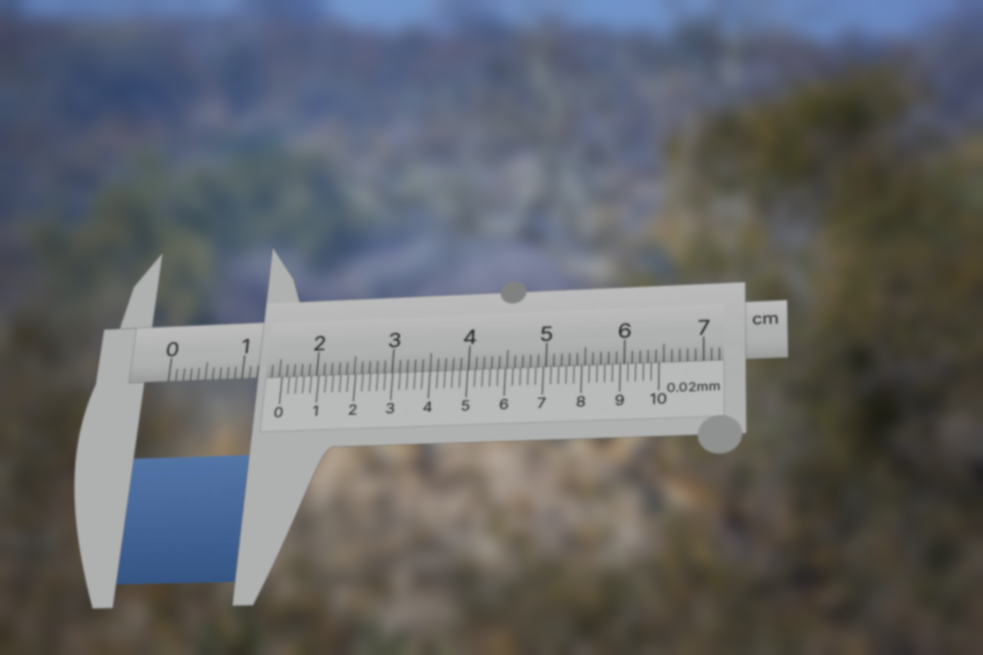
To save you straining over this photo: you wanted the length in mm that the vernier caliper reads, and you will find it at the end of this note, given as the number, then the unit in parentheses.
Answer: 15.4 (mm)
